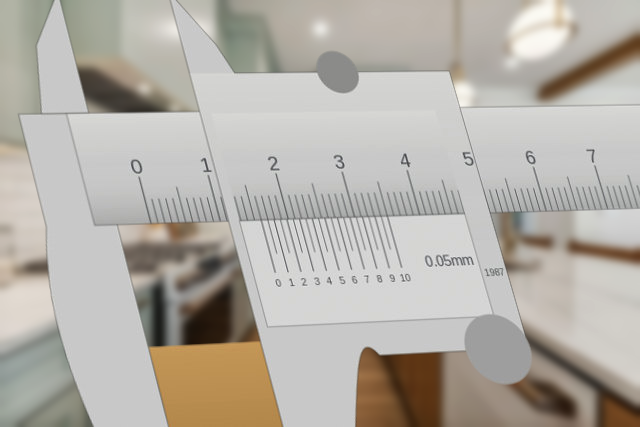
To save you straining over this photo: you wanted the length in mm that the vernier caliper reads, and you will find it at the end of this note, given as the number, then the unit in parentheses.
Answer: 16.0 (mm)
